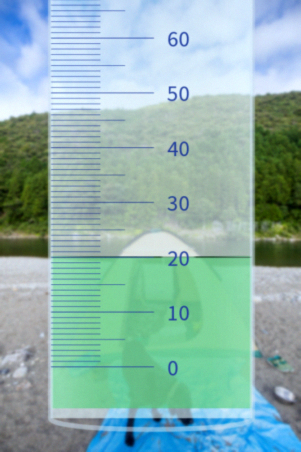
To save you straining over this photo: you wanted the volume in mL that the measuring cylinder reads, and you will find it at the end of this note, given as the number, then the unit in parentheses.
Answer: 20 (mL)
